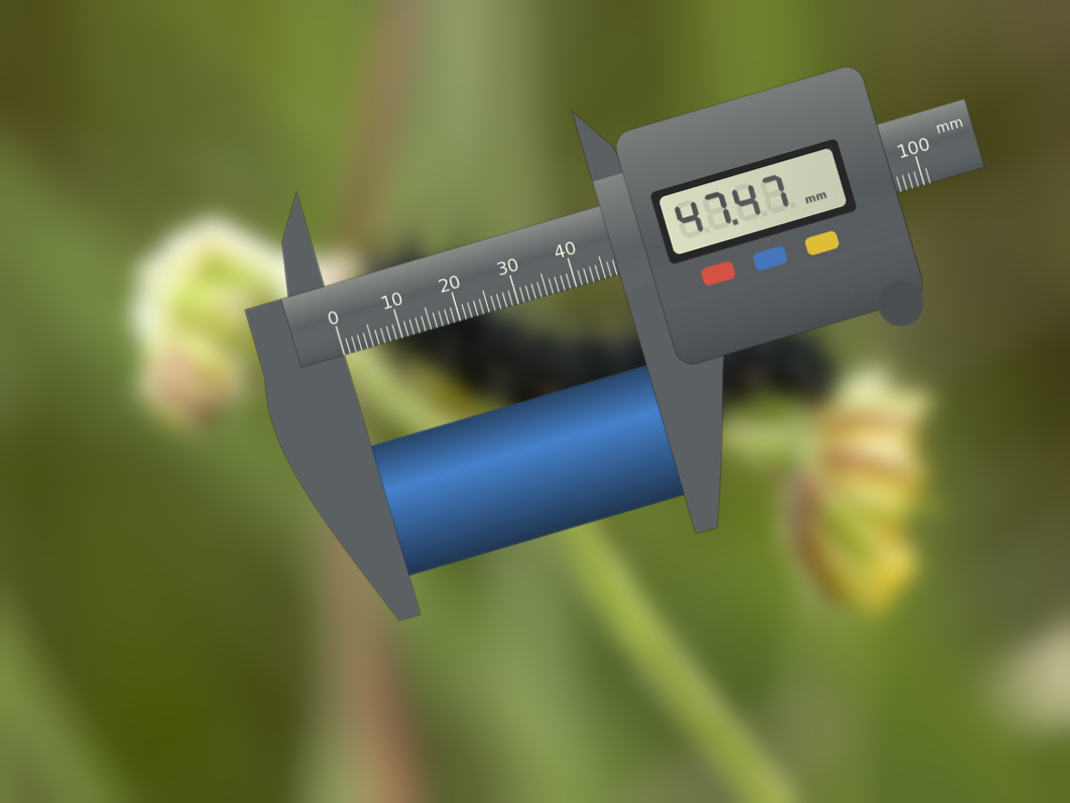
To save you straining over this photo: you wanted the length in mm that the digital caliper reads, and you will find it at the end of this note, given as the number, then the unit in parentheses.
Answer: 47.47 (mm)
